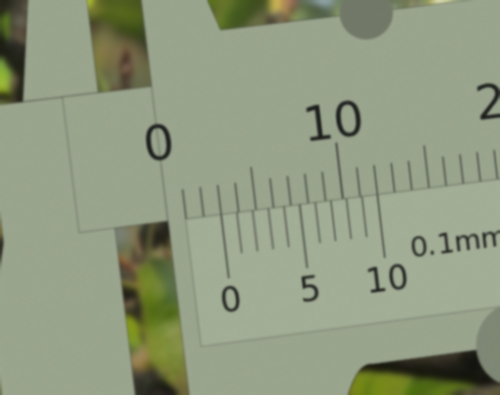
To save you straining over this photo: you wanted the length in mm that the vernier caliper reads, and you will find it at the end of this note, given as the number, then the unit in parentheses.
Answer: 3.0 (mm)
